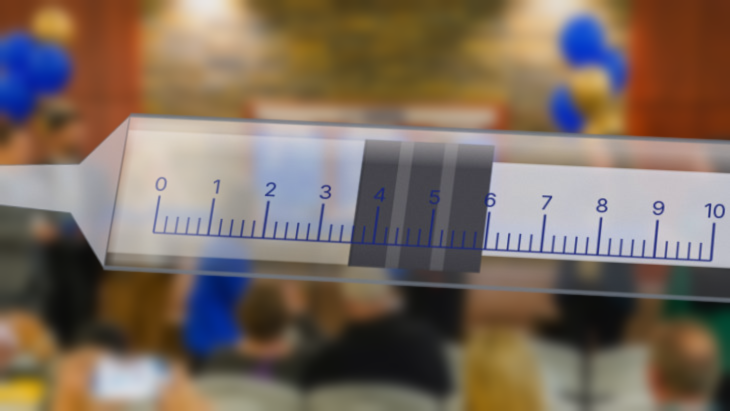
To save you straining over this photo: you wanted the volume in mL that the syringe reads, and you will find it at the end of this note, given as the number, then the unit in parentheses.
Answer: 3.6 (mL)
